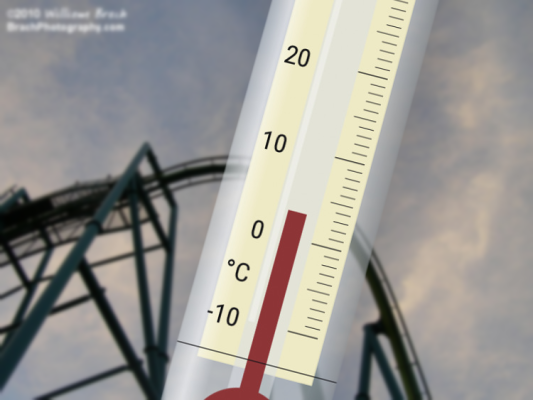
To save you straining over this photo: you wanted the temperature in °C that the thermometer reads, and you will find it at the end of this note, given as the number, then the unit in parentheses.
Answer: 3 (°C)
